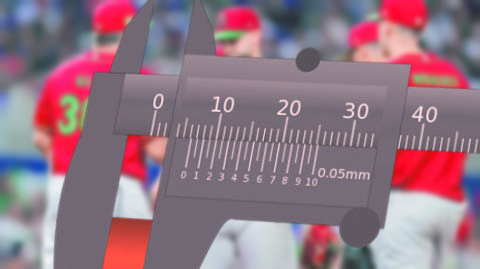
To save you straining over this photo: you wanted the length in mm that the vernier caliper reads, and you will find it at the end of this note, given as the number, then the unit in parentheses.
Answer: 6.2 (mm)
